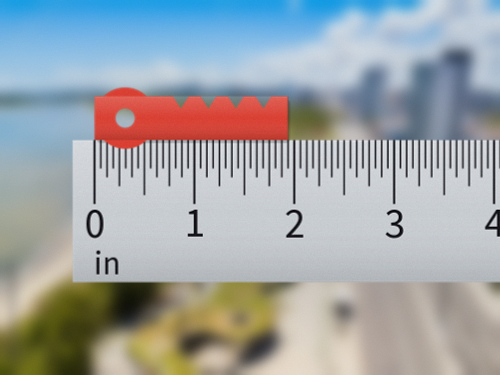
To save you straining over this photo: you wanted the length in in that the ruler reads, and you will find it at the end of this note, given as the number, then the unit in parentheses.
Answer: 1.9375 (in)
